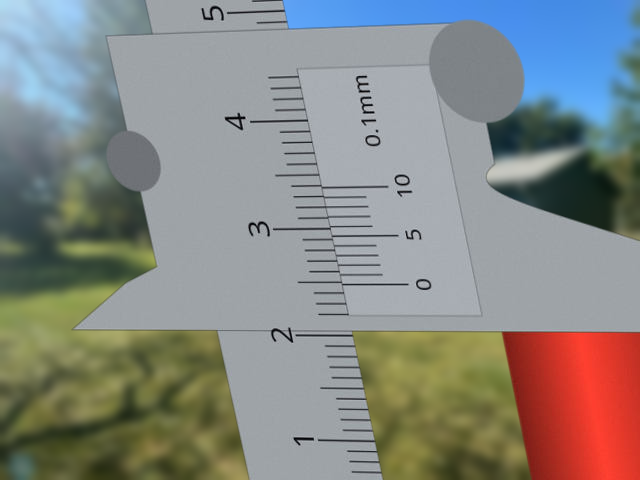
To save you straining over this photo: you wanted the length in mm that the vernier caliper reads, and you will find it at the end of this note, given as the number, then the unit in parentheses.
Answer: 24.8 (mm)
